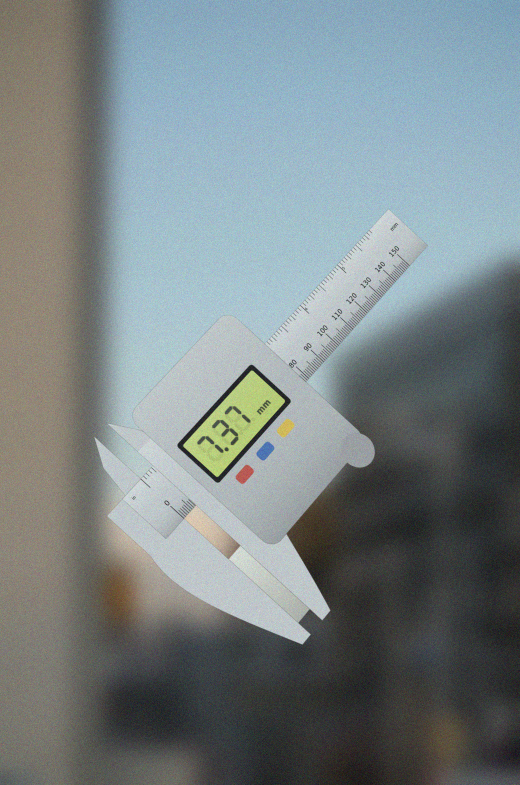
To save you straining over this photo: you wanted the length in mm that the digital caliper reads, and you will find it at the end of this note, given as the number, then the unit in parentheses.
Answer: 7.37 (mm)
